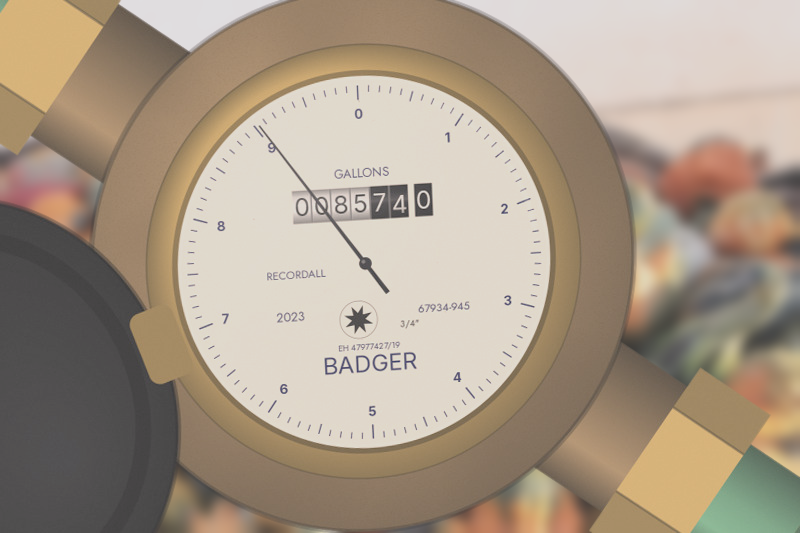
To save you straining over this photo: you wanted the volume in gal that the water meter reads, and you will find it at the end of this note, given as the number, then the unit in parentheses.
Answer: 85739.0 (gal)
